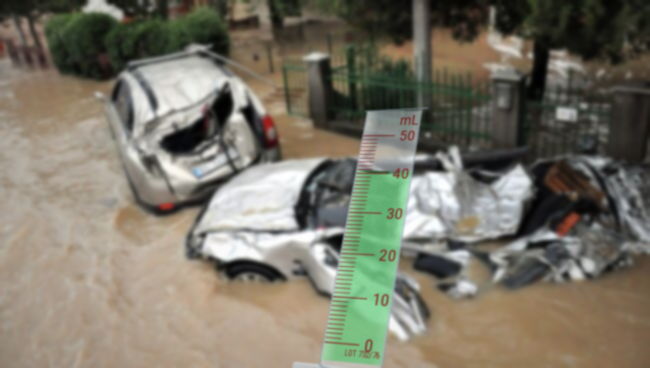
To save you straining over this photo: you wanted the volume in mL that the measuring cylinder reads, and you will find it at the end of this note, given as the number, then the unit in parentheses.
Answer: 40 (mL)
